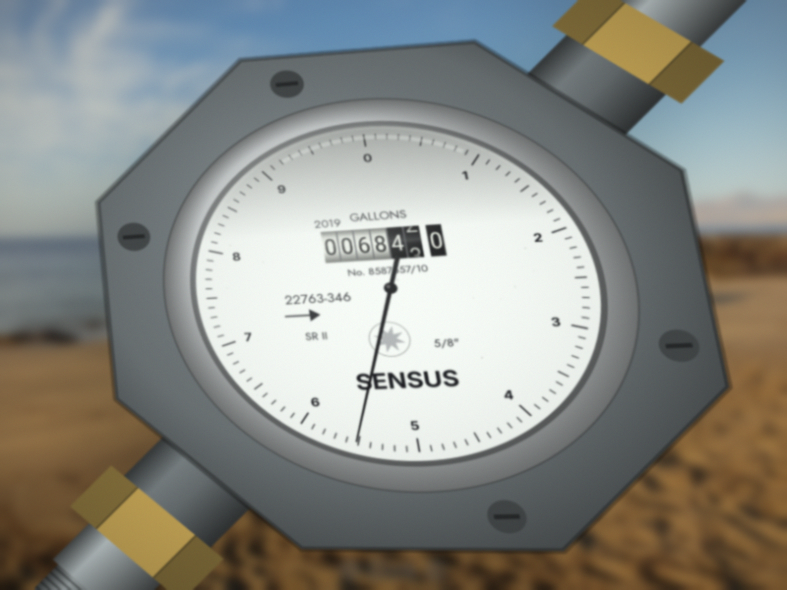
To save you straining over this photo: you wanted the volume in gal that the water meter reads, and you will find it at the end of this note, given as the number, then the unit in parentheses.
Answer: 68425.5 (gal)
